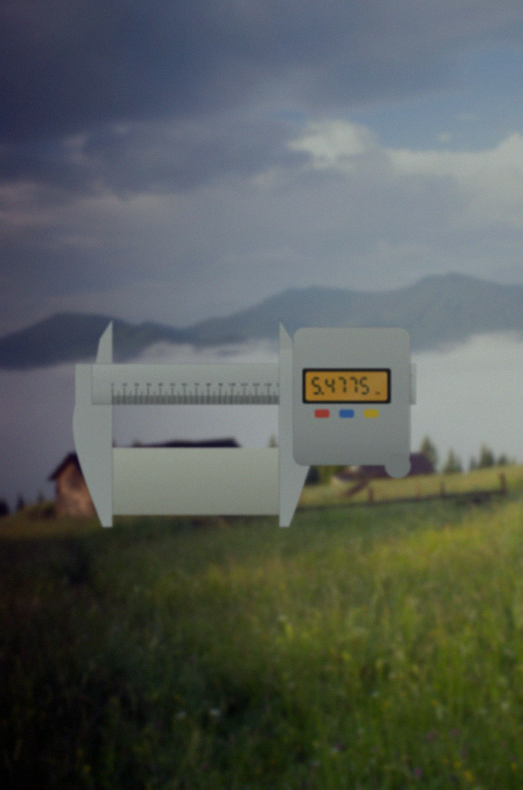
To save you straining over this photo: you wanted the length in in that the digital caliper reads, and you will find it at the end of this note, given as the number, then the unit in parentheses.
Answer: 5.4775 (in)
